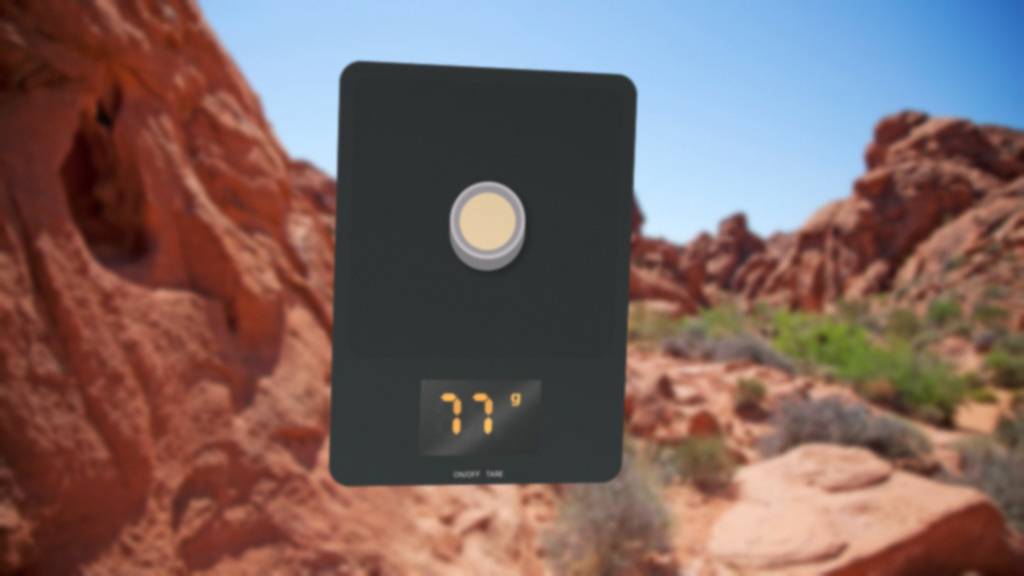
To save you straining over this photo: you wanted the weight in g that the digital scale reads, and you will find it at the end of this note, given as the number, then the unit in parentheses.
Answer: 77 (g)
